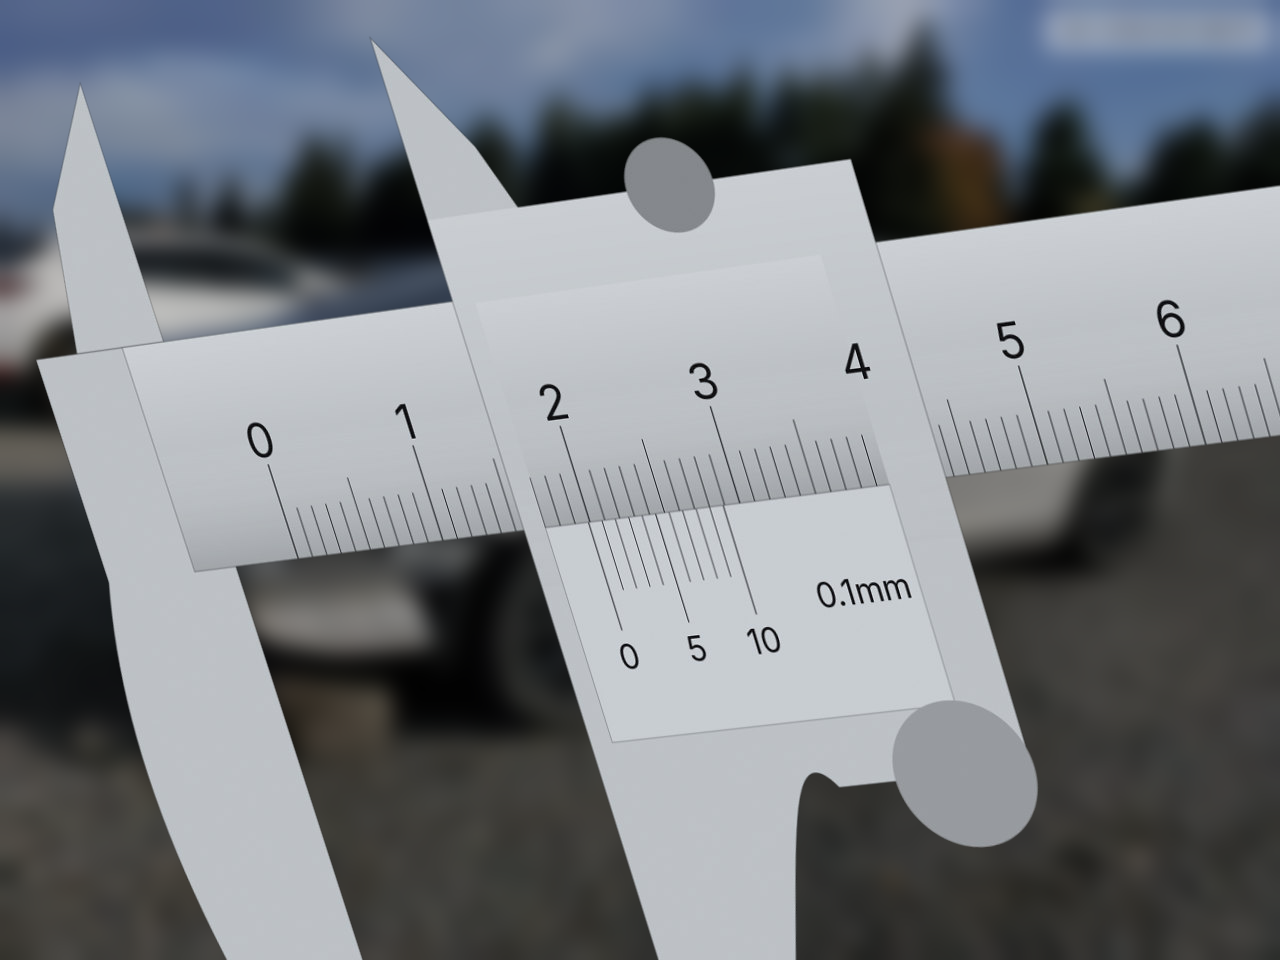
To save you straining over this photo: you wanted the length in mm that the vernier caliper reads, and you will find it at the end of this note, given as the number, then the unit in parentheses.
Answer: 19.9 (mm)
